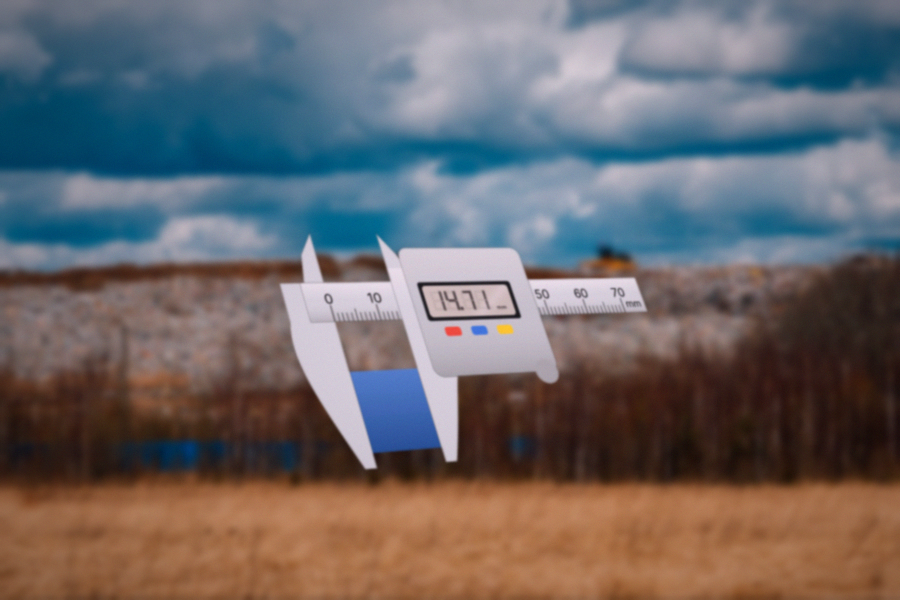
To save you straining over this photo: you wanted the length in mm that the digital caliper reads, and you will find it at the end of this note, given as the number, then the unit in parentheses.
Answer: 14.71 (mm)
